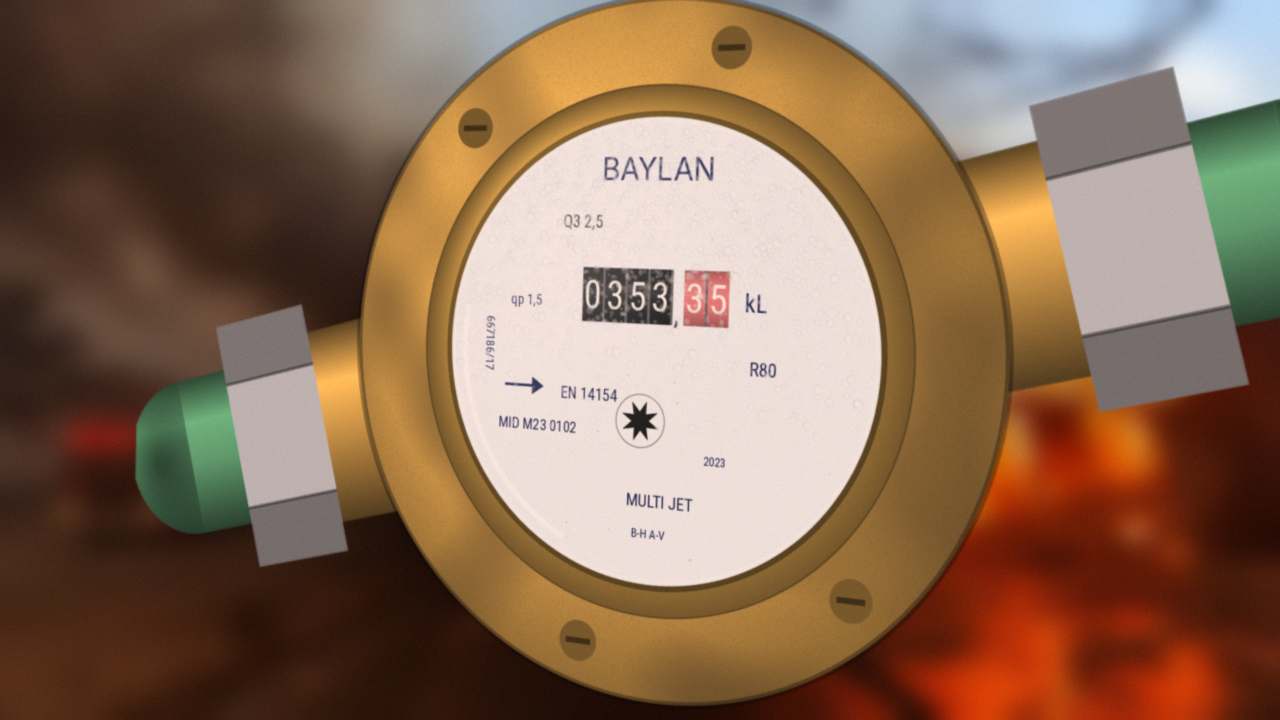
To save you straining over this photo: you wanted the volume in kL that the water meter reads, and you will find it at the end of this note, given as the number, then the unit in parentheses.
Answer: 353.35 (kL)
